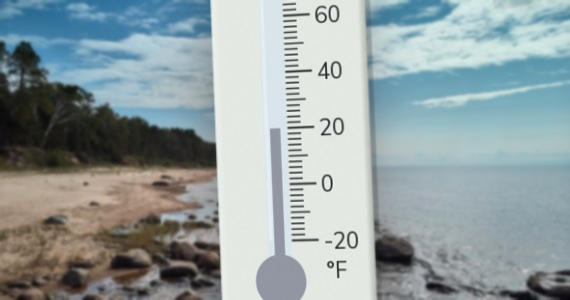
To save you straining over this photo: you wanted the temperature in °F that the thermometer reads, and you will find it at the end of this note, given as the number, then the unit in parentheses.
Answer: 20 (°F)
